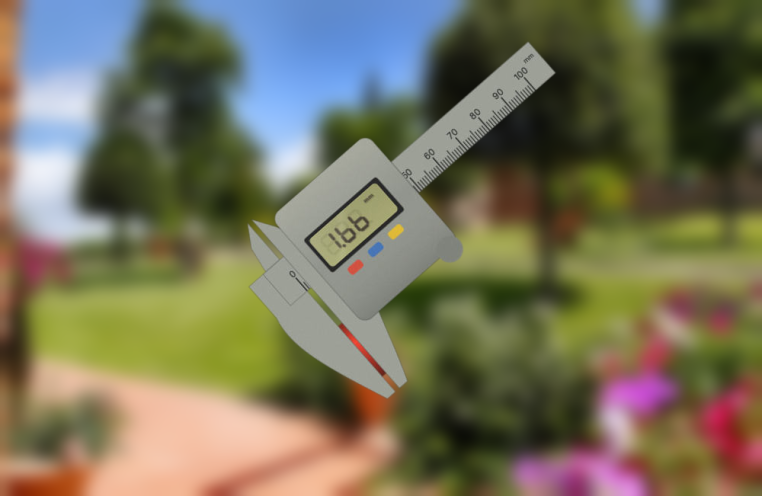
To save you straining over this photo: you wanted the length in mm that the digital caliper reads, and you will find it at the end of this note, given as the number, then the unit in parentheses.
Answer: 1.66 (mm)
